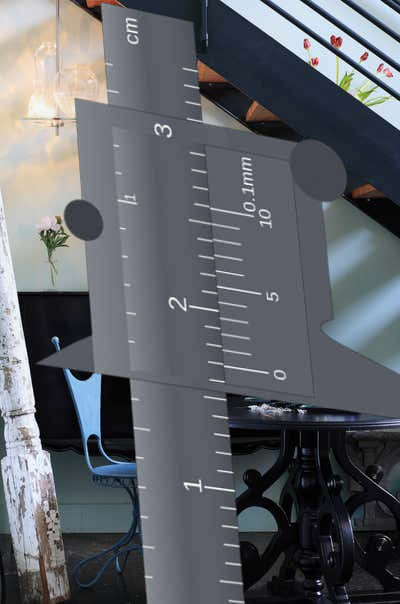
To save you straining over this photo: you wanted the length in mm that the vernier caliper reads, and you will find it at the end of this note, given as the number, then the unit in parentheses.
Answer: 16.9 (mm)
